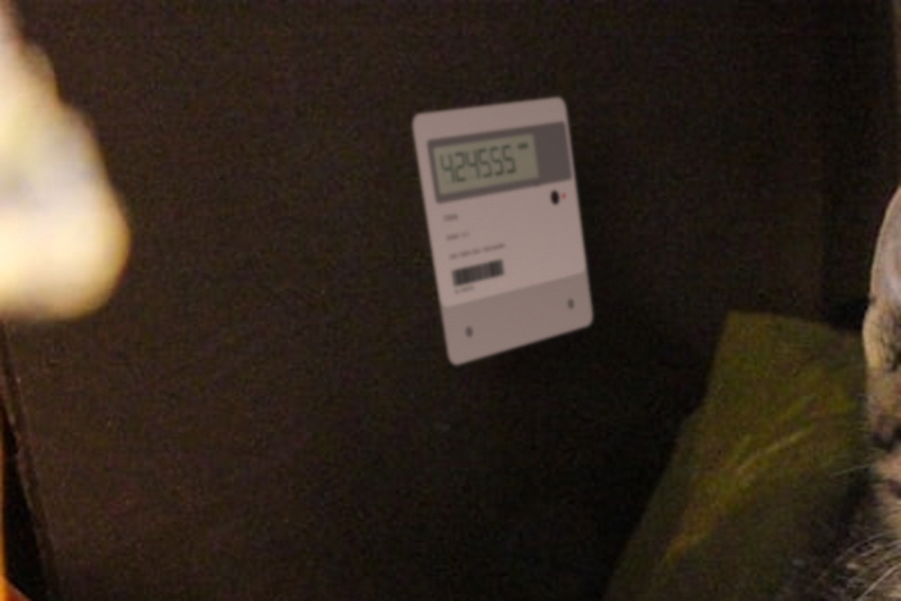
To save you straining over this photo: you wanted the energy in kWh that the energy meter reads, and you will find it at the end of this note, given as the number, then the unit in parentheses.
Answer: 424555 (kWh)
